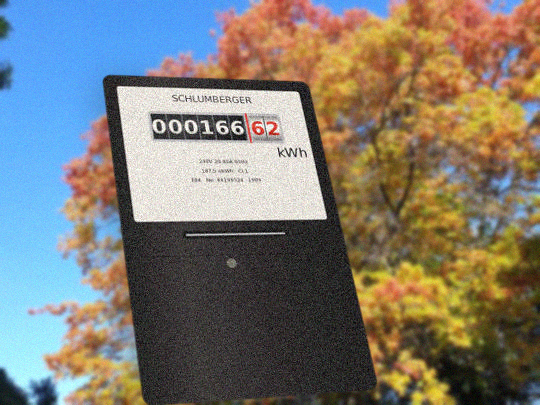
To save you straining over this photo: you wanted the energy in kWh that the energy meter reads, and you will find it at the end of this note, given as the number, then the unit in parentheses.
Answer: 166.62 (kWh)
